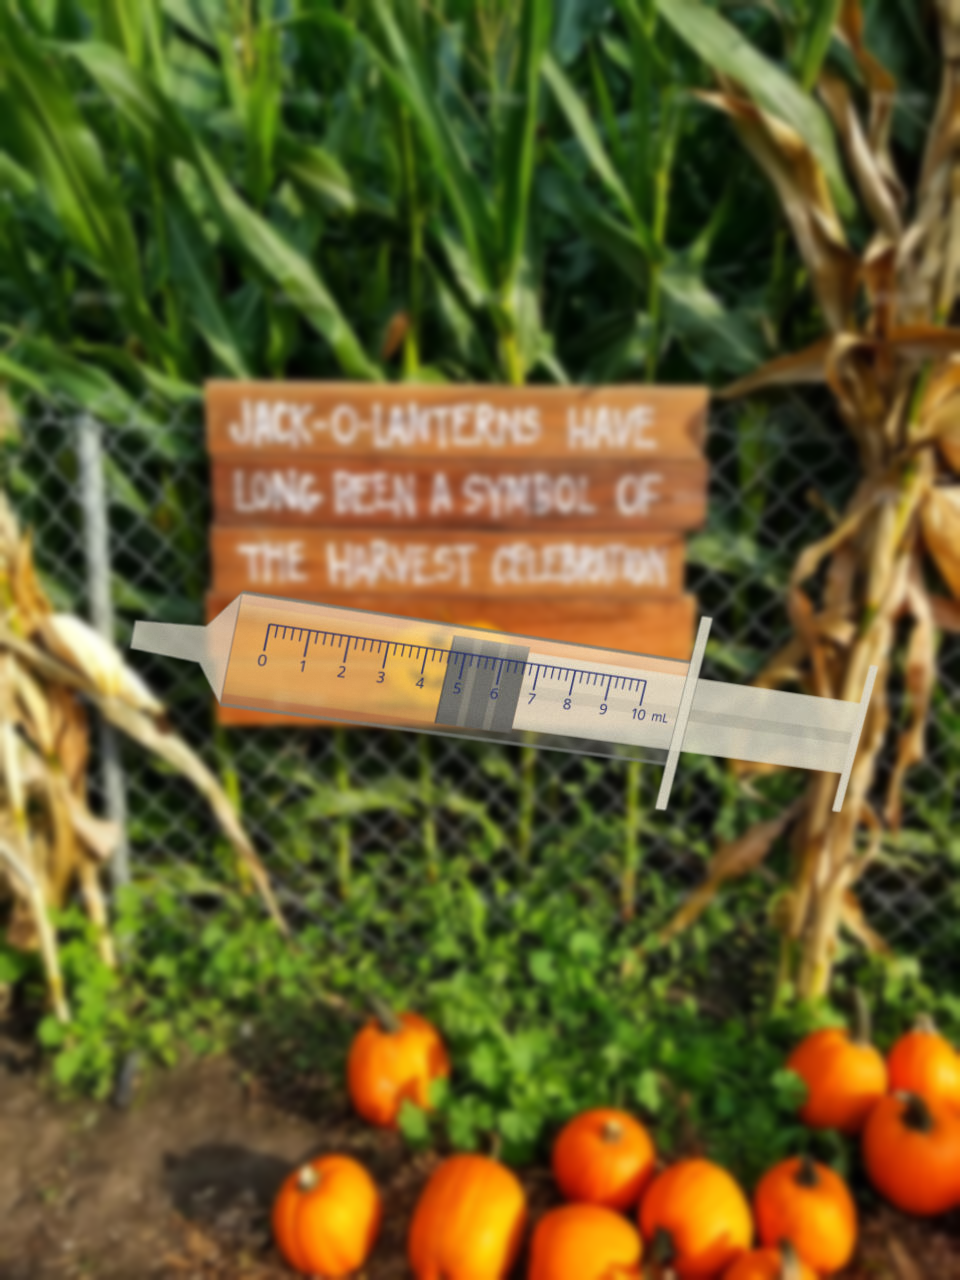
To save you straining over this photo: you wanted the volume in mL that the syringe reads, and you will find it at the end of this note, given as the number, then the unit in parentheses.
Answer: 4.6 (mL)
